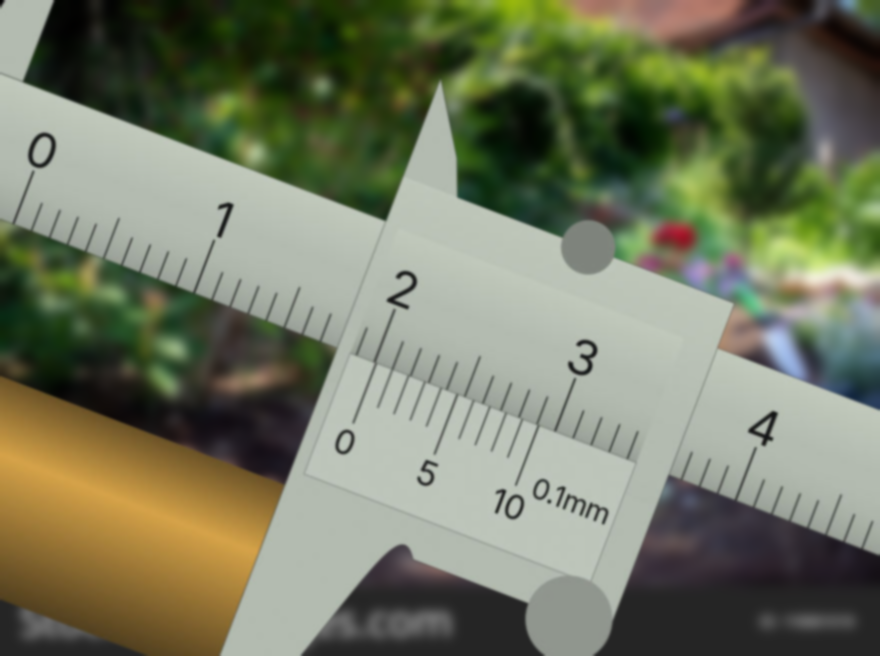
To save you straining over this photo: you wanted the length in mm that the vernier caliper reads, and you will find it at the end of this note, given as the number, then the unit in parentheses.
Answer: 20.1 (mm)
